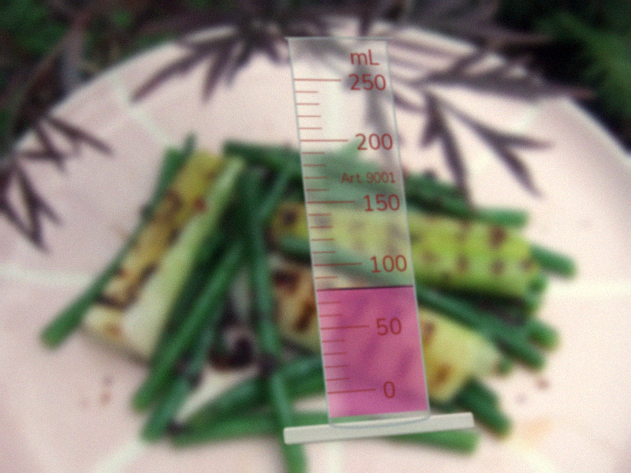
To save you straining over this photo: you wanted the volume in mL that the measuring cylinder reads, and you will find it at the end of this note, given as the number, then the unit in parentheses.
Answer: 80 (mL)
